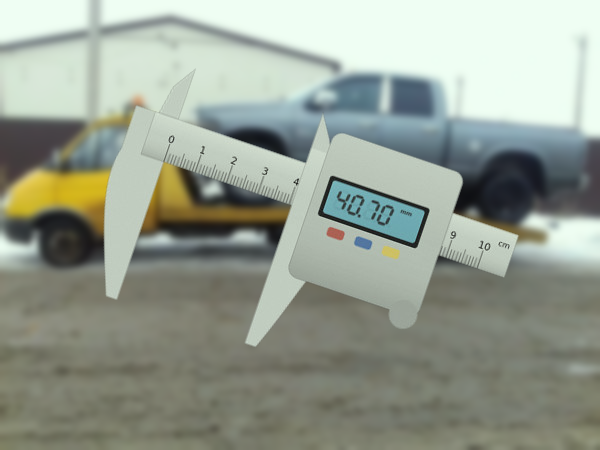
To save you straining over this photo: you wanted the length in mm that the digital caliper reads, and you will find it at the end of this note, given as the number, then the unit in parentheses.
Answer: 40.70 (mm)
